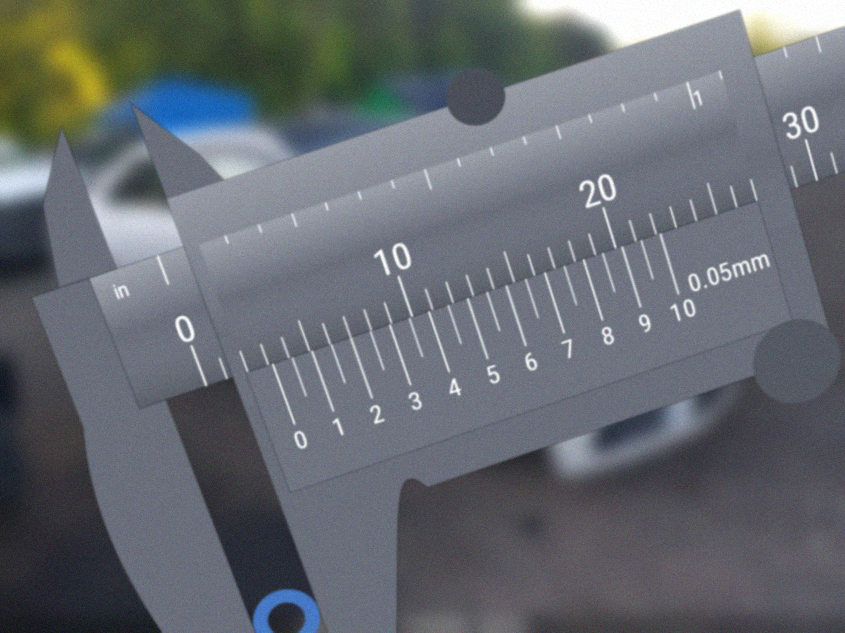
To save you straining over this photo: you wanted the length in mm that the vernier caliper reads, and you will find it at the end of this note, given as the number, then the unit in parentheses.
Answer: 3.2 (mm)
